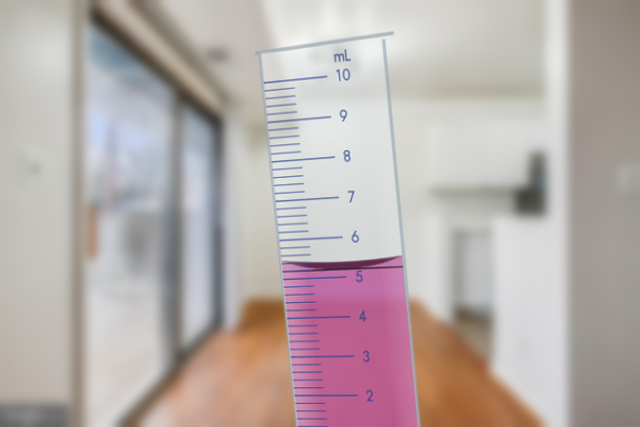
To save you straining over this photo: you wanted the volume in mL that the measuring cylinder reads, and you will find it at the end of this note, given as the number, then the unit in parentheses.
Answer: 5.2 (mL)
